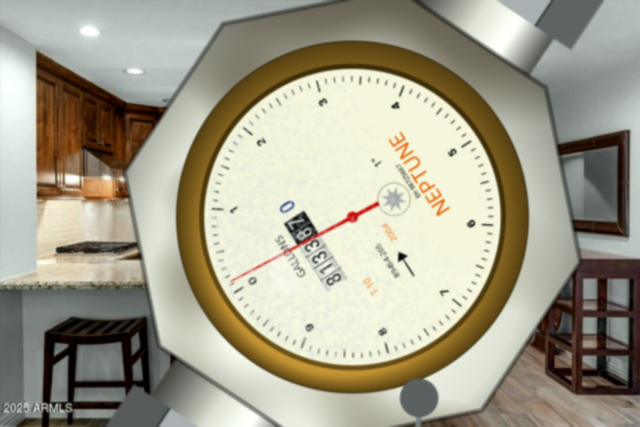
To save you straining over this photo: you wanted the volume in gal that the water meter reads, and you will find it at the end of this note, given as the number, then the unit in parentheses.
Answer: 8133870.1 (gal)
